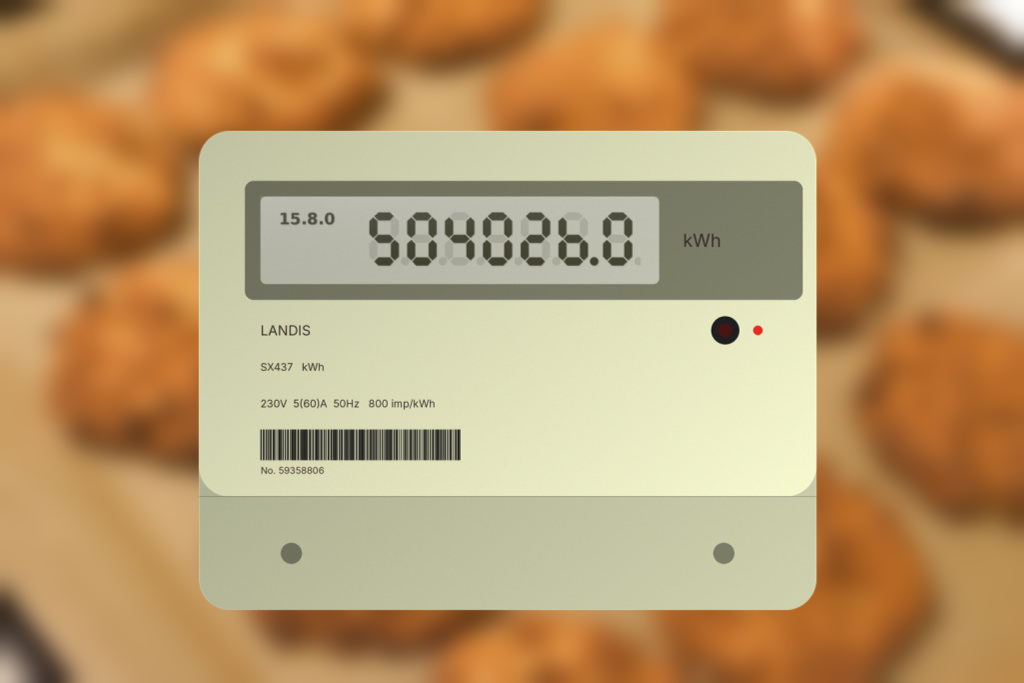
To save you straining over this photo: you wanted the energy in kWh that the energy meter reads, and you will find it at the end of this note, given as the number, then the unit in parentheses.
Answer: 504026.0 (kWh)
